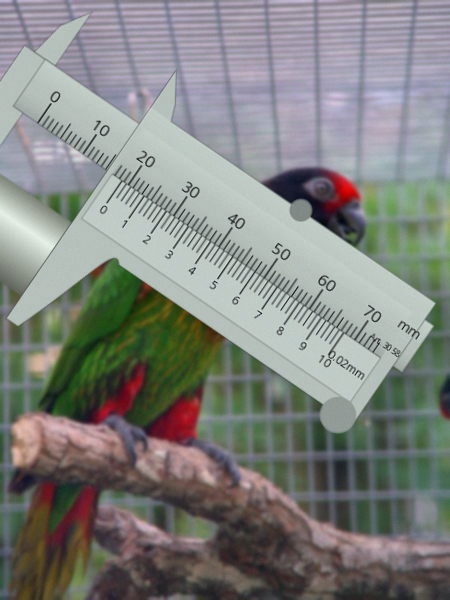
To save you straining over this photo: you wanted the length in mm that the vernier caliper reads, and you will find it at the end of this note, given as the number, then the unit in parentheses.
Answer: 18.6 (mm)
